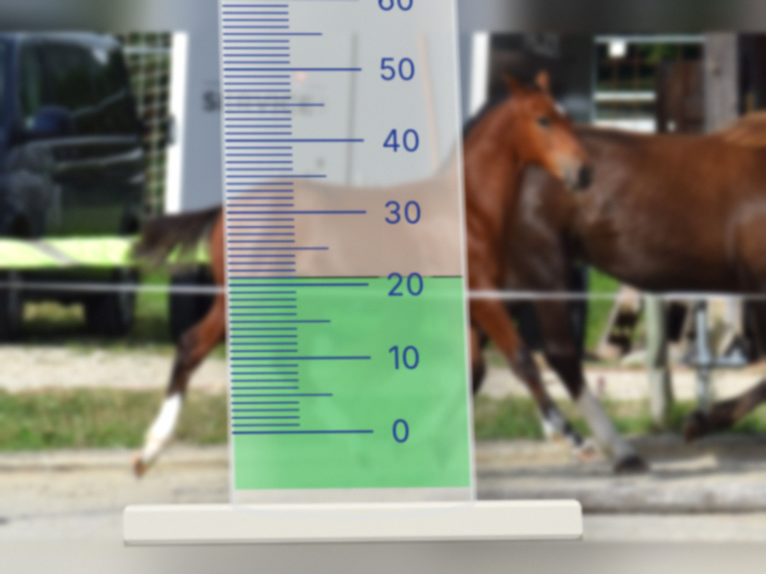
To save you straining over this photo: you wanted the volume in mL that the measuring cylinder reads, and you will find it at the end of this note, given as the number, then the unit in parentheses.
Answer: 21 (mL)
